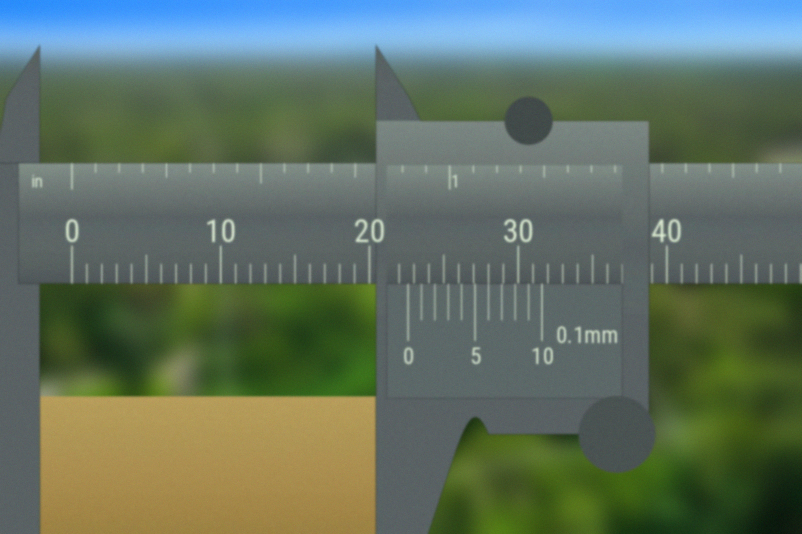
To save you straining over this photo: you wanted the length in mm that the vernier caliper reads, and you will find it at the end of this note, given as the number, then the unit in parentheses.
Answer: 22.6 (mm)
